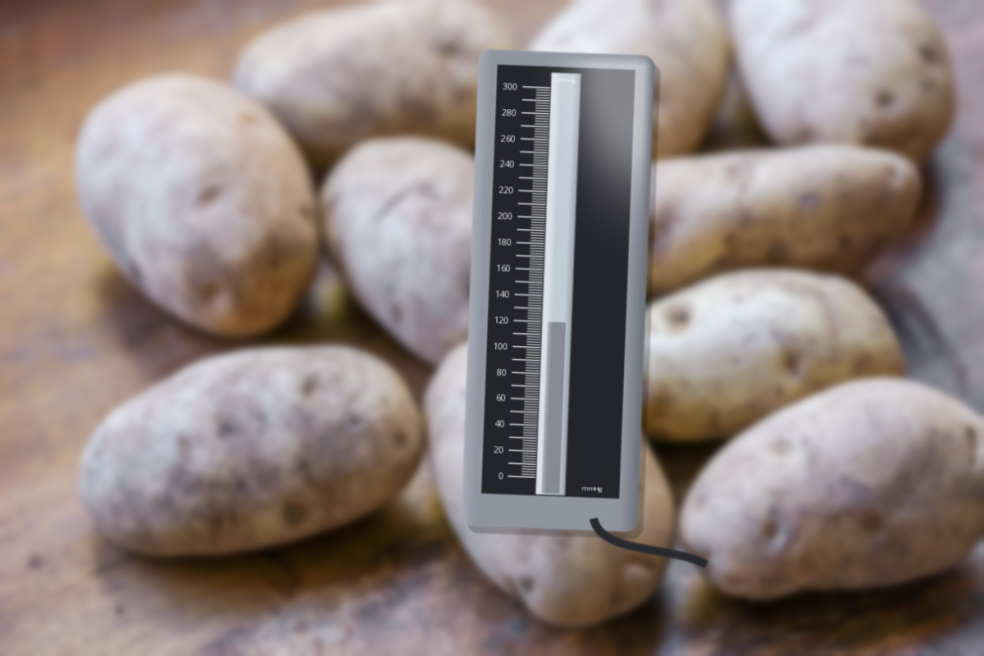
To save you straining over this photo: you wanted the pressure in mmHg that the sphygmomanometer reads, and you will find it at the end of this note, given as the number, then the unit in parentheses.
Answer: 120 (mmHg)
